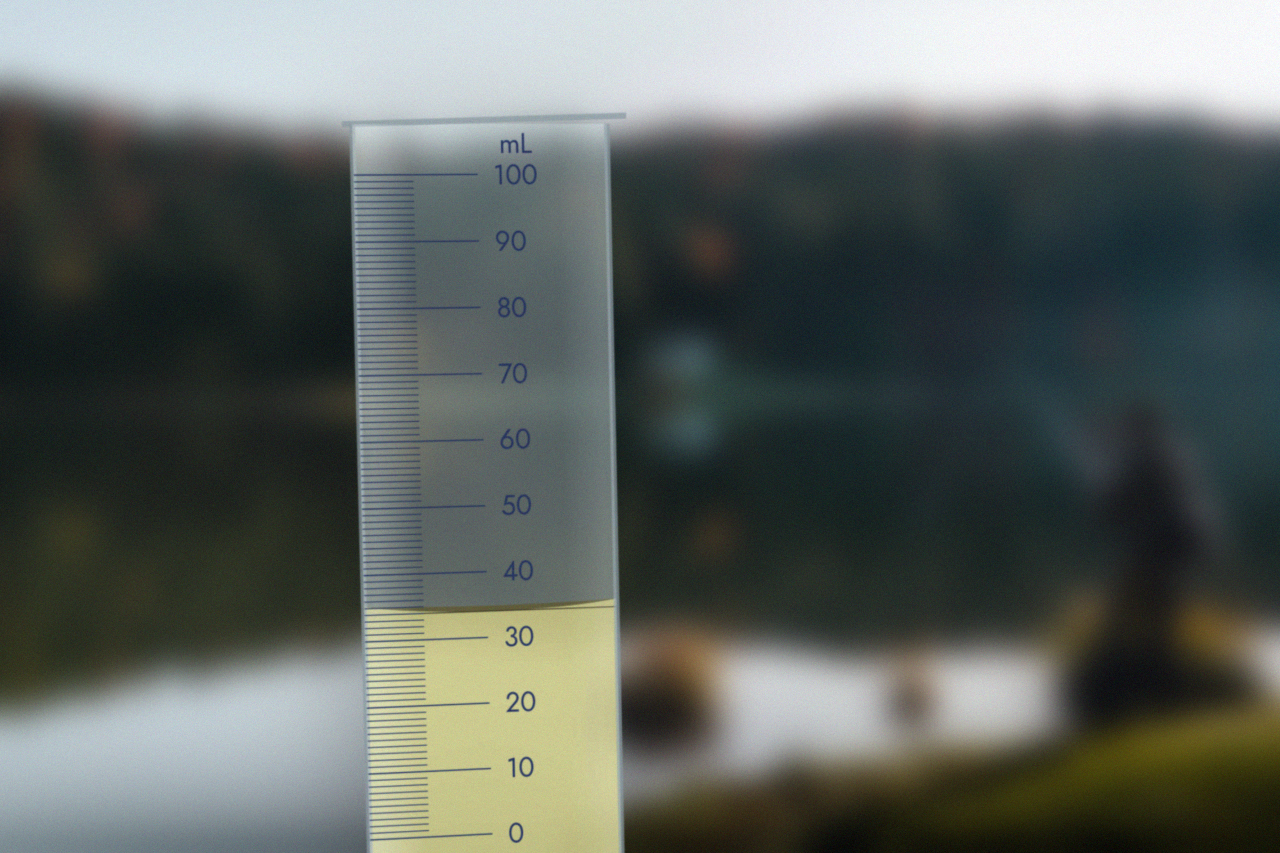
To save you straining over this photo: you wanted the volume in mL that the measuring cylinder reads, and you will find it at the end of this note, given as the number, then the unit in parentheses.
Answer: 34 (mL)
